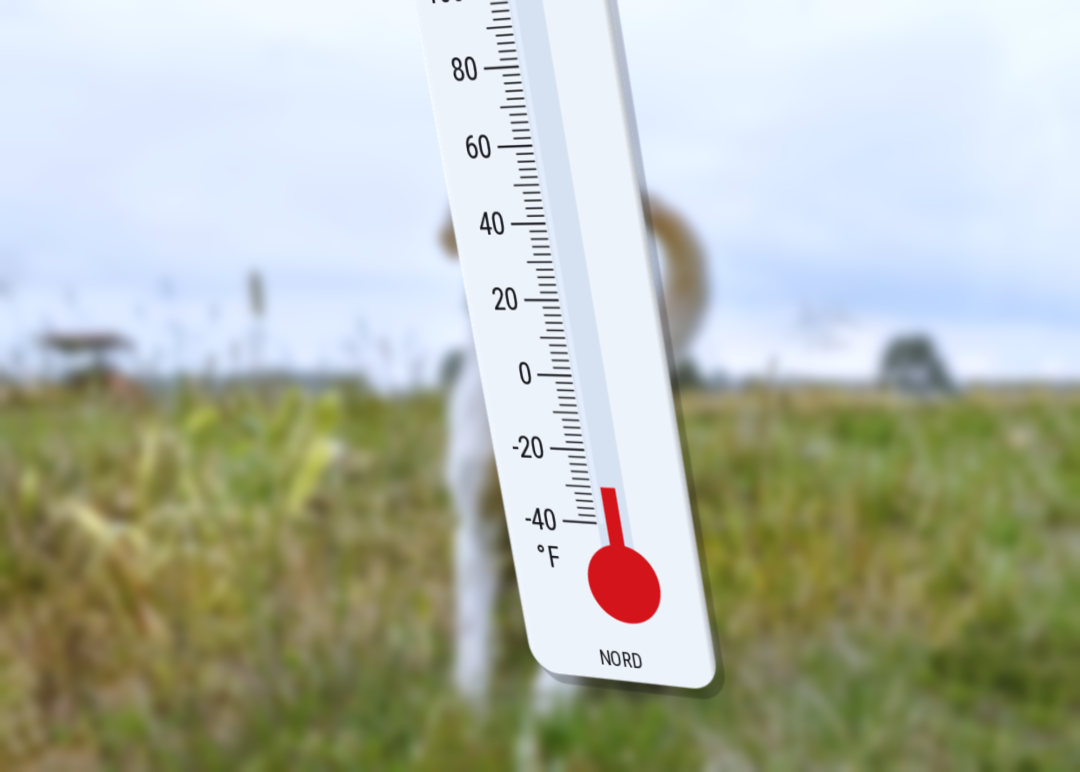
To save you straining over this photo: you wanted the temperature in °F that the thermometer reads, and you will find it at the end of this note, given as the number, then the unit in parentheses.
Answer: -30 (°F)
